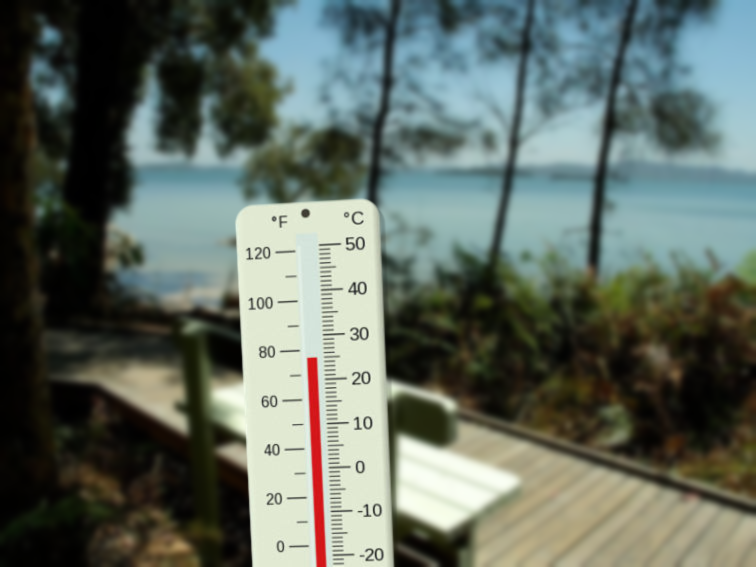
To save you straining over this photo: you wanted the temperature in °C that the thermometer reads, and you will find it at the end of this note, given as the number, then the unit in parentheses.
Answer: 25 (°C)
